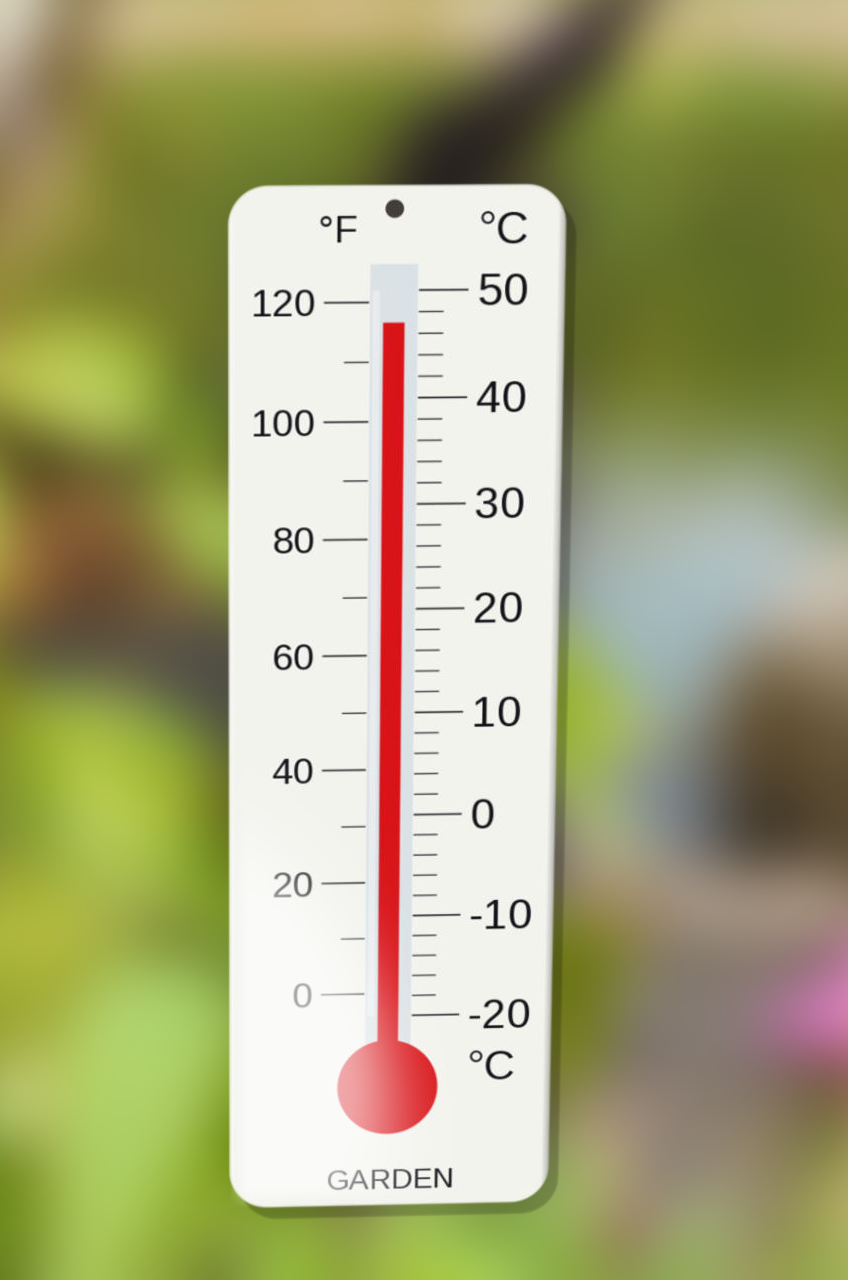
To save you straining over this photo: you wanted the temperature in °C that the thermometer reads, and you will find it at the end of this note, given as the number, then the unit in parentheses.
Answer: 47 (°C)
